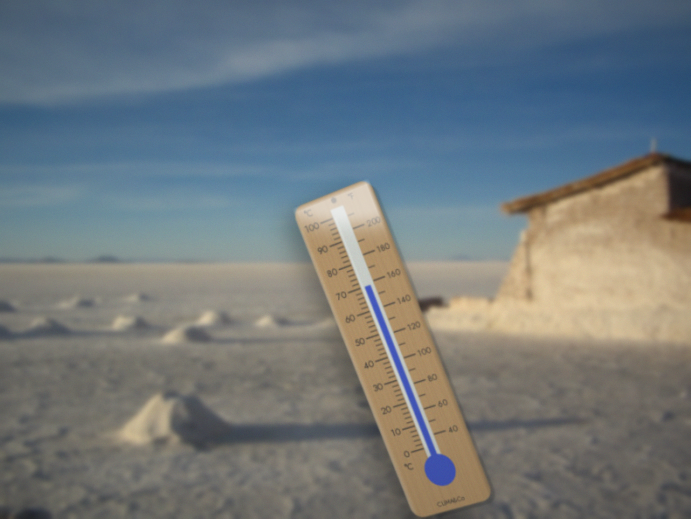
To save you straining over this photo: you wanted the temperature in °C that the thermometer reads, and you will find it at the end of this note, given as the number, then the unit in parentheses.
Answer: 70 (°C)
